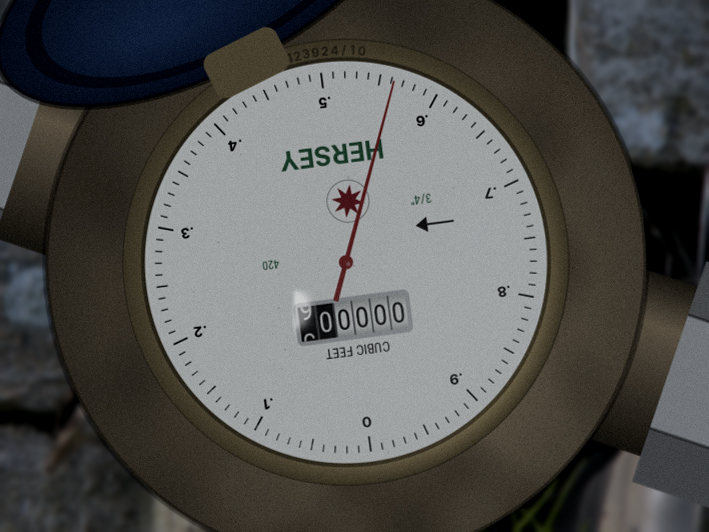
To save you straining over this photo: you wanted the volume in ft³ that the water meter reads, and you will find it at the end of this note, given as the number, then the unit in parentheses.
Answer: 5.56 (ft³)
